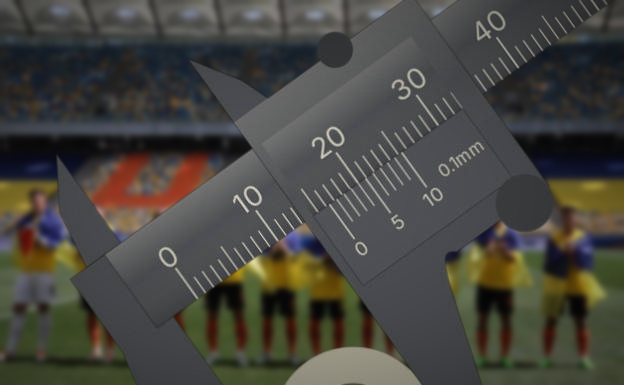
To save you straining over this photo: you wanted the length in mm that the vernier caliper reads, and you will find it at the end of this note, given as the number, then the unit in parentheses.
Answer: 16.4 (mm)
